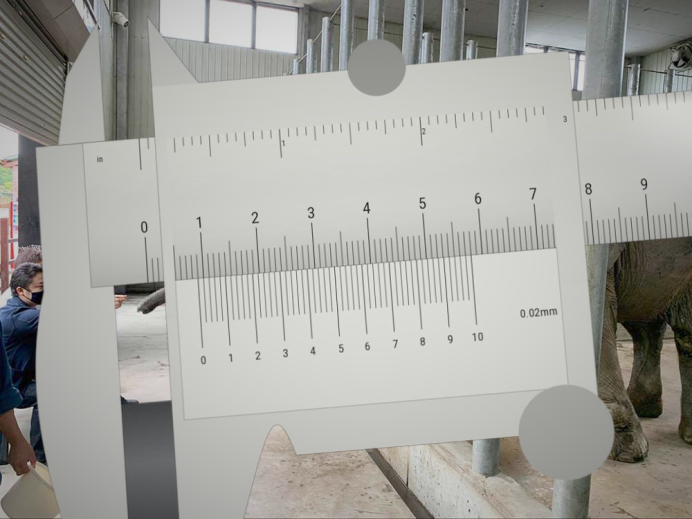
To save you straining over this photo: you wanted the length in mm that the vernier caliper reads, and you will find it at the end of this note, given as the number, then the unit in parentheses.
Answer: 9.0 (mm)
